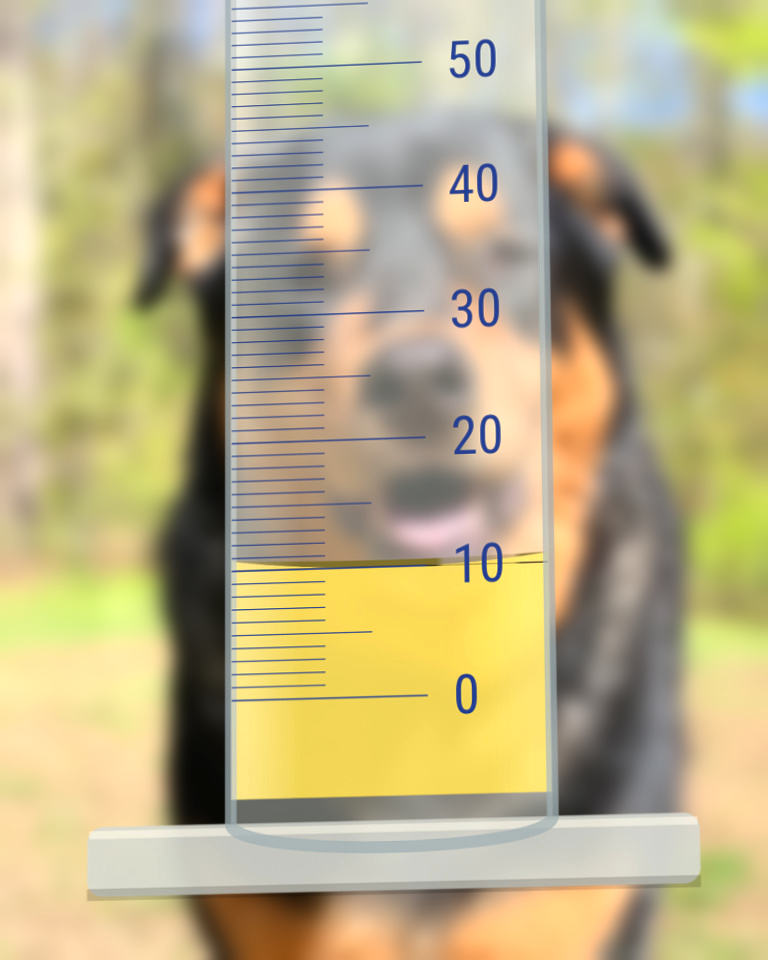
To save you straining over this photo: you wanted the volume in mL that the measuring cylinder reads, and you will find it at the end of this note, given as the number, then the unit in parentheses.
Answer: 10 (mL)
